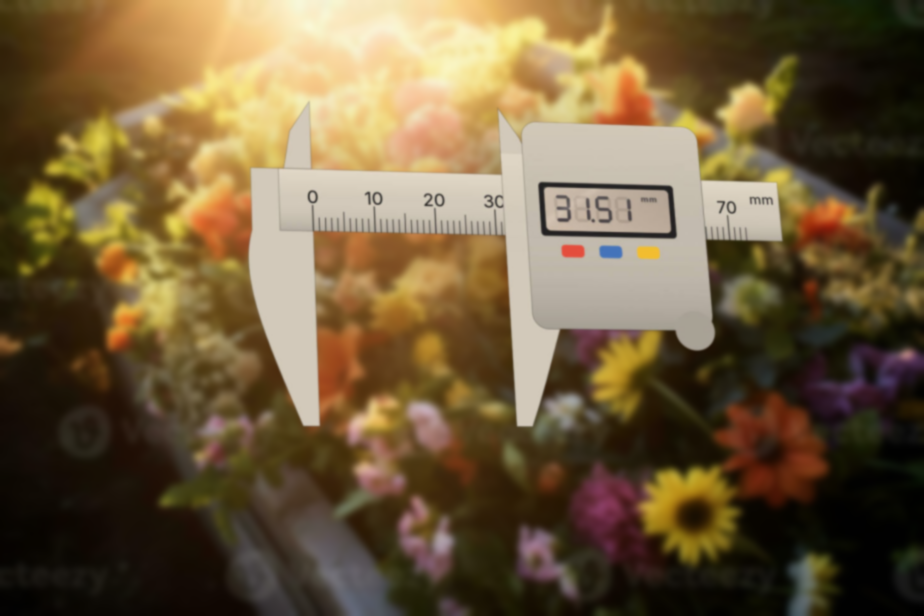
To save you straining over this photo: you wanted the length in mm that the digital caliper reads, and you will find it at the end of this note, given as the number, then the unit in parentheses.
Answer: 31.51 (mm)
